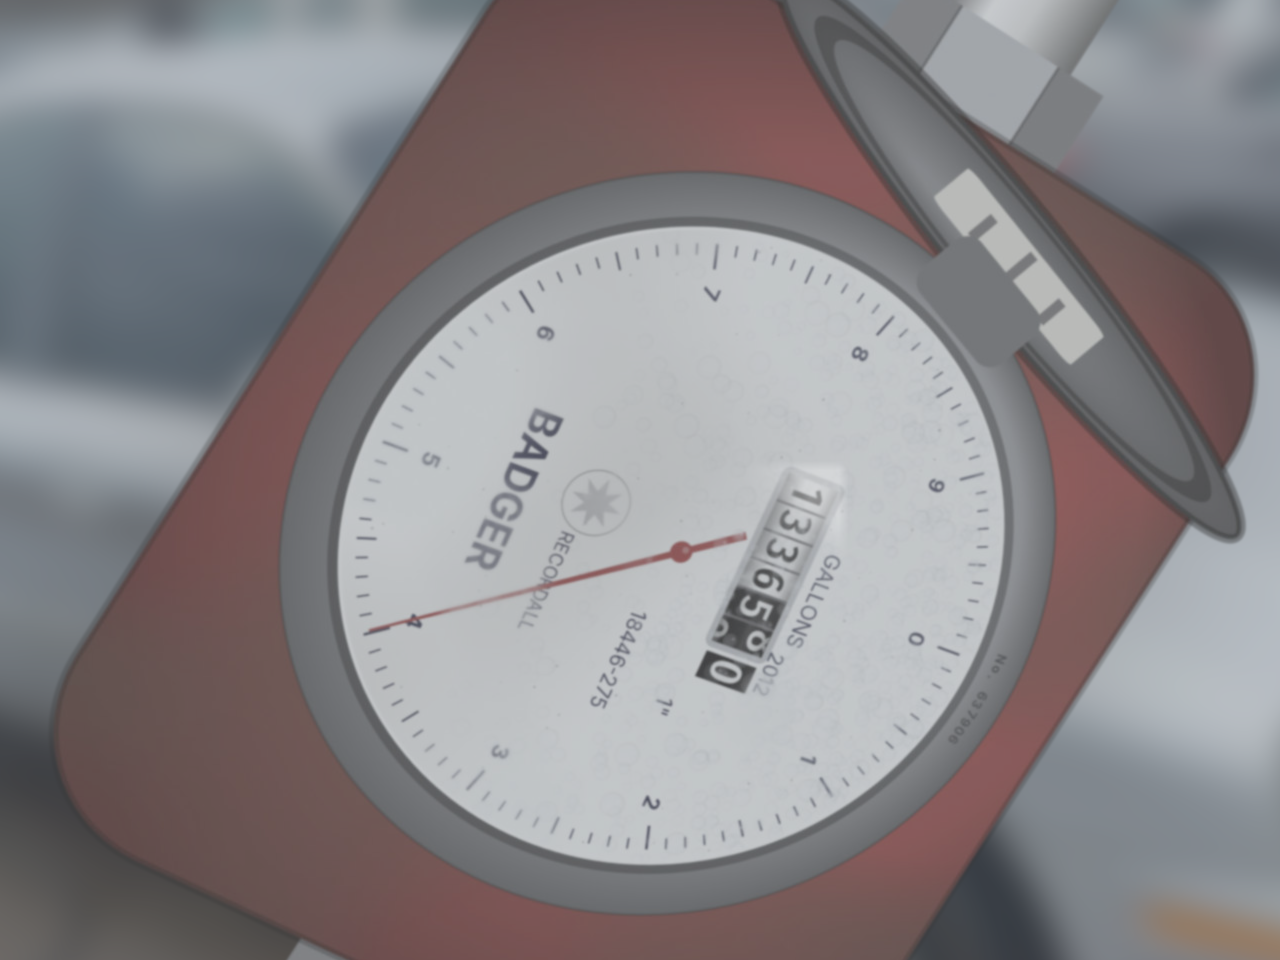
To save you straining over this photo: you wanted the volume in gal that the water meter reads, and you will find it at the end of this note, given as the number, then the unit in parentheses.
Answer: 1336584.0 (gal)
